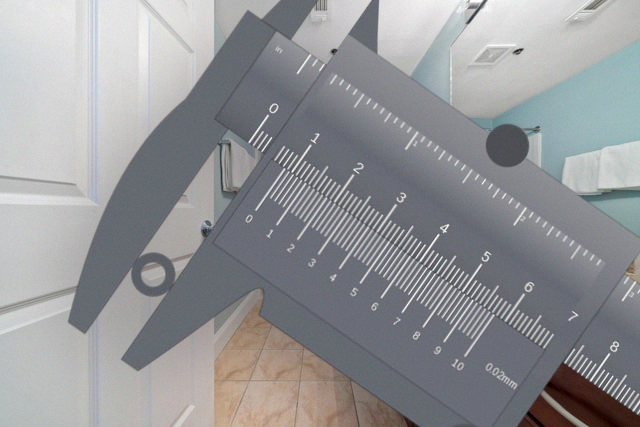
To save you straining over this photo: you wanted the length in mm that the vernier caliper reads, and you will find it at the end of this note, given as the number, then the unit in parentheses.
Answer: 8.5 (mm)
